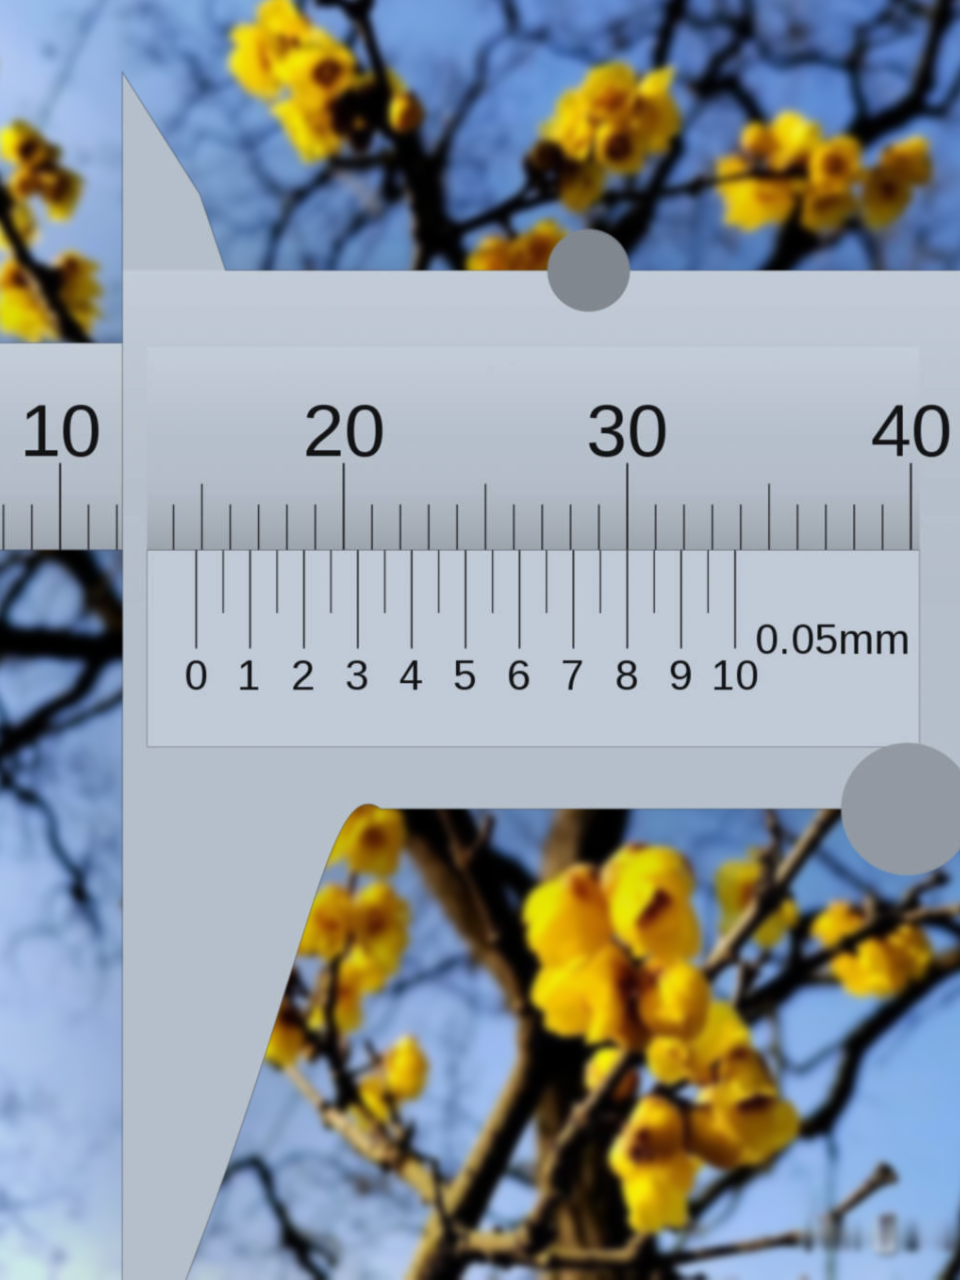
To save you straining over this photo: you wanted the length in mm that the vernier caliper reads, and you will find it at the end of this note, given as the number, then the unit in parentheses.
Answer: 14.80 (mm)
